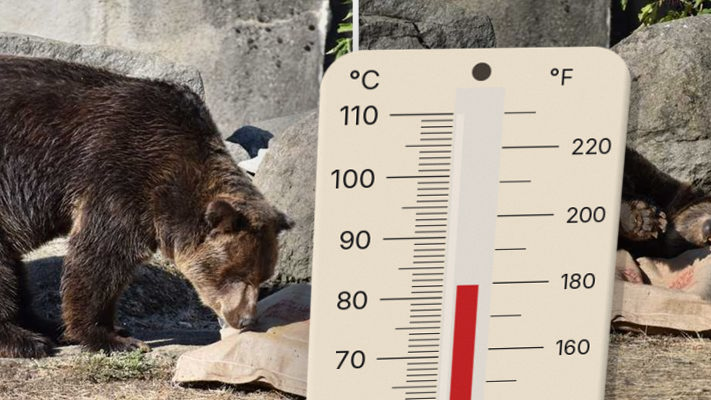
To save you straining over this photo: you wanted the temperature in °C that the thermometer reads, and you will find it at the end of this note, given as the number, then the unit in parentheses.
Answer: 82 (°C)
